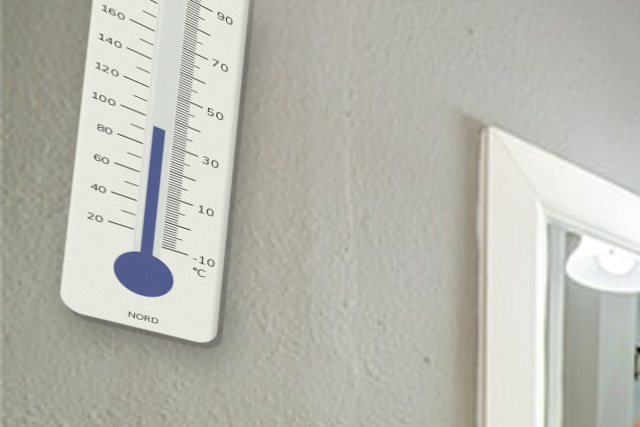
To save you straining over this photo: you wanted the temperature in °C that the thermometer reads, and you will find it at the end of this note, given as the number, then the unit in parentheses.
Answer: 35 (°C)
